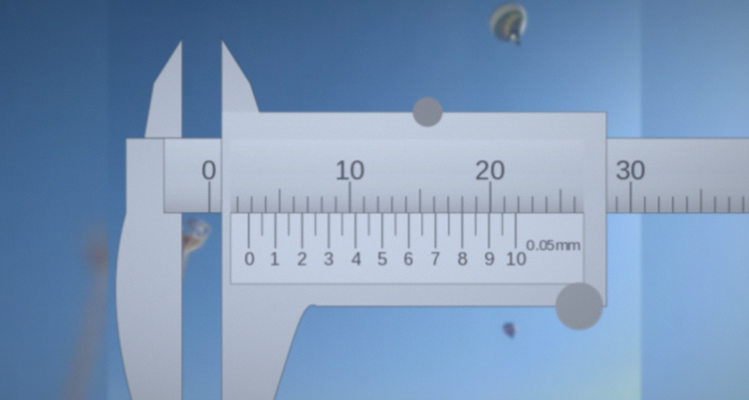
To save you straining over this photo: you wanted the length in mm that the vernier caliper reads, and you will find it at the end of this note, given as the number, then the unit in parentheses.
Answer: 2.8 (mm)
